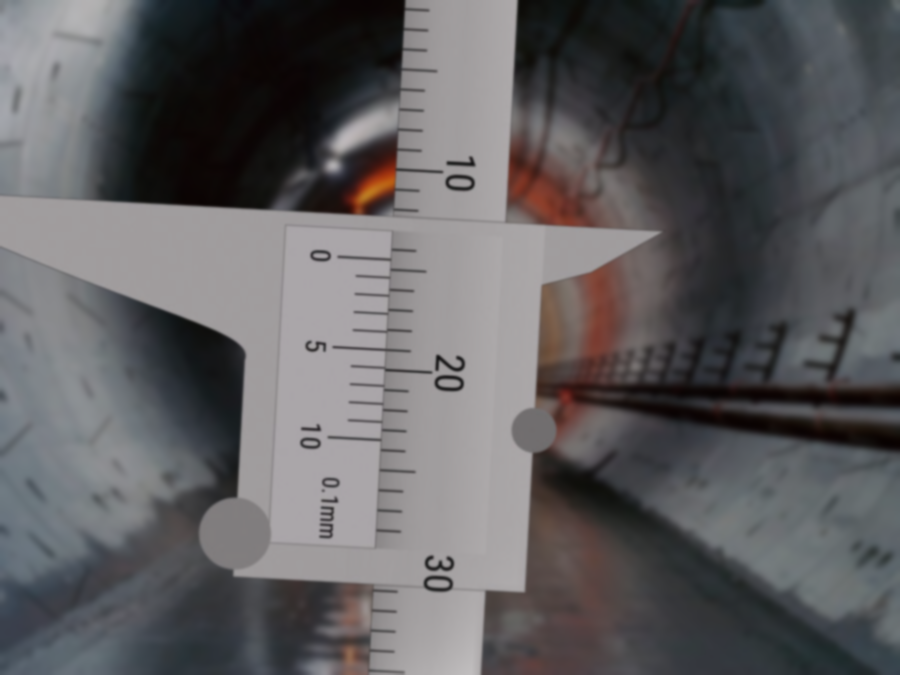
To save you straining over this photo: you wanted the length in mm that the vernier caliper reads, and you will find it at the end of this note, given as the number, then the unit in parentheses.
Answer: 14.5 (mm)
